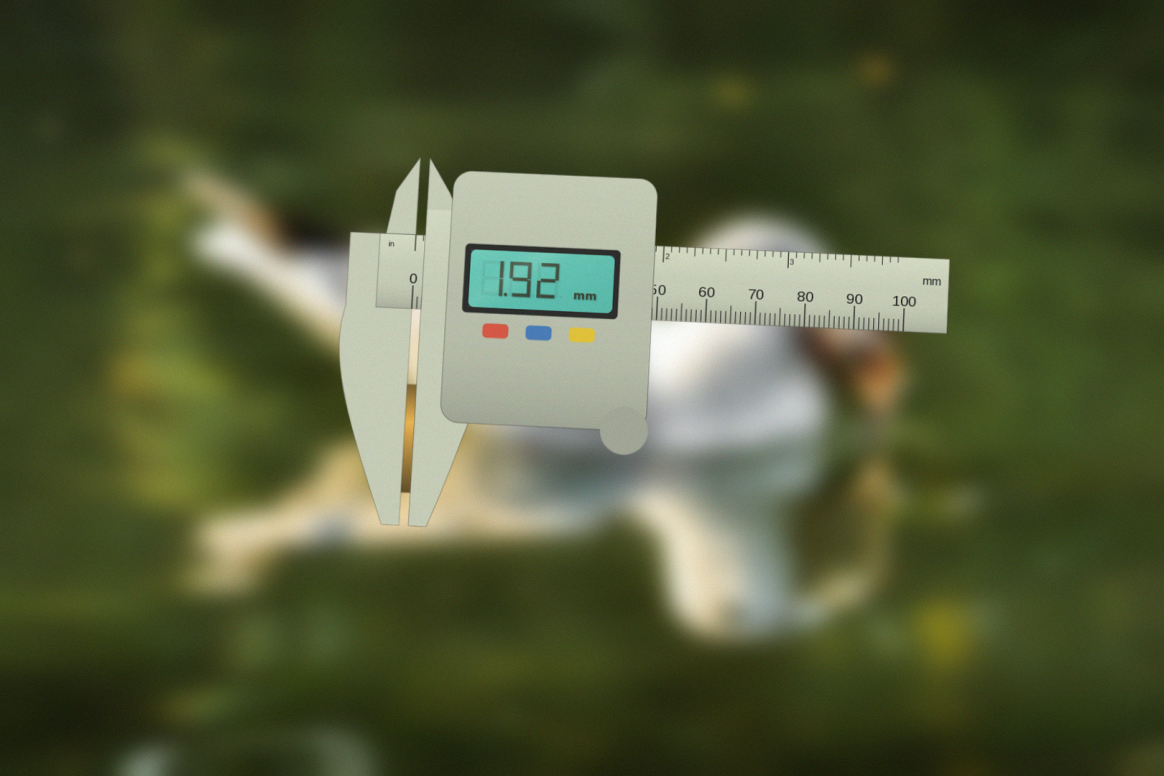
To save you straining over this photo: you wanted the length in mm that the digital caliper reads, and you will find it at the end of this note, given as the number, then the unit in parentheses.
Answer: 1.92 (mm)
